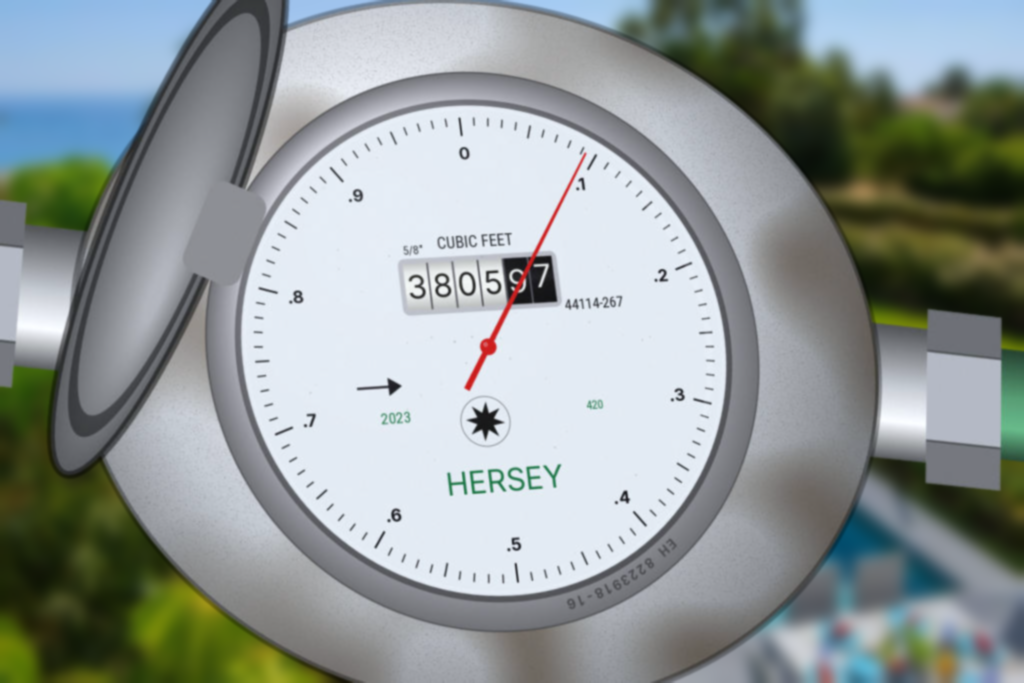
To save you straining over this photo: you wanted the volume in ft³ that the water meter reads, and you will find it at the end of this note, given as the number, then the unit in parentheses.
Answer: 380597.09 (ft³)
